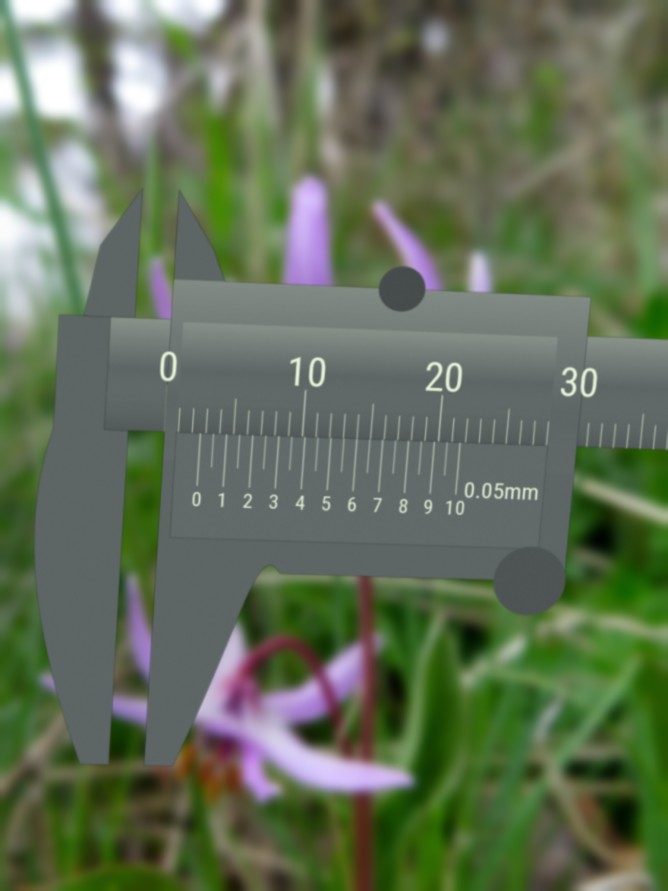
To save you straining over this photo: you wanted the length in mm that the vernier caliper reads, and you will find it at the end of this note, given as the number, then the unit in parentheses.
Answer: 2.6 (mm)
